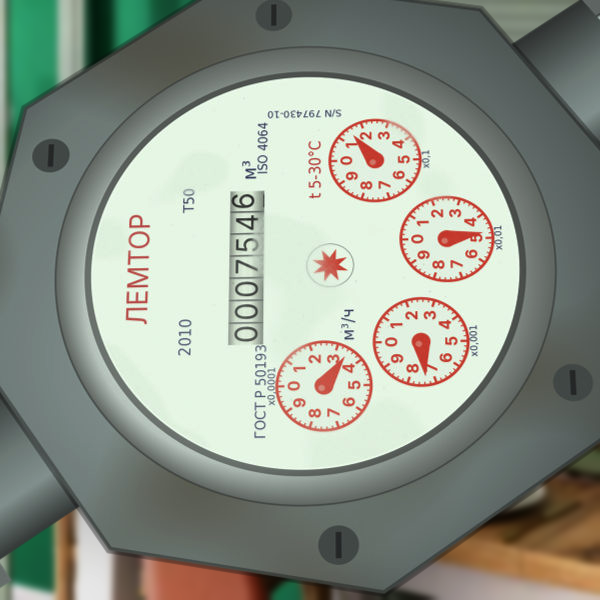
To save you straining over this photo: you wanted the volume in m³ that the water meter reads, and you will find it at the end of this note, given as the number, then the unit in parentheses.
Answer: 7546.1473 (m³)
